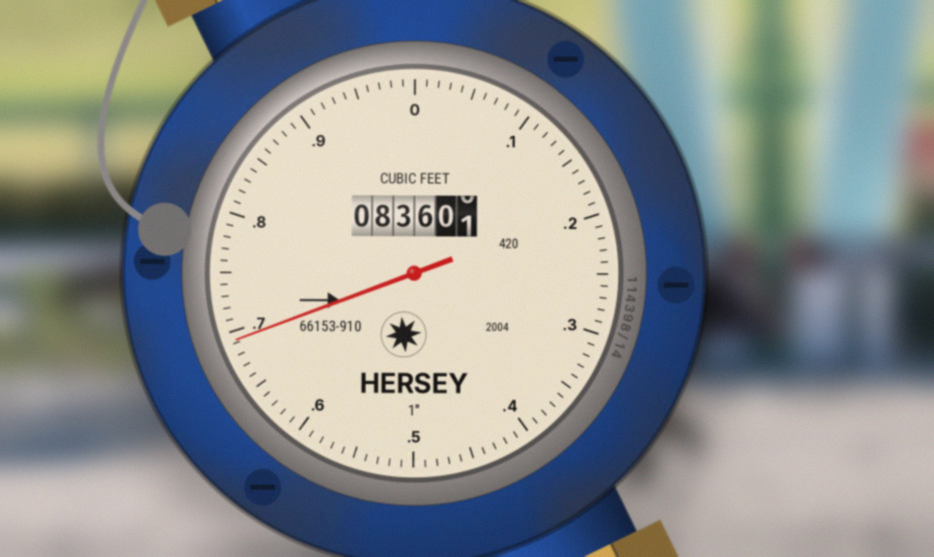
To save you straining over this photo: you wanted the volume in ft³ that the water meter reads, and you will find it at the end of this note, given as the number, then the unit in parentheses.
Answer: 83600.69 (ft³)
